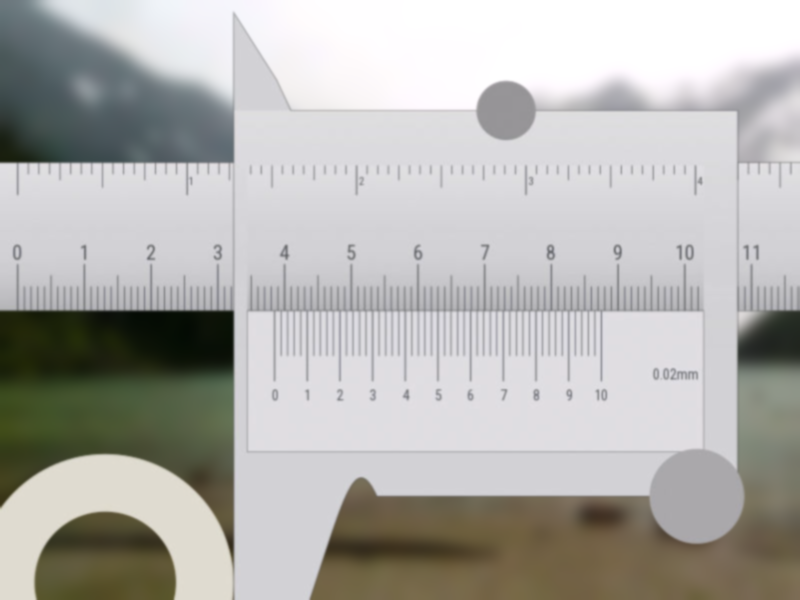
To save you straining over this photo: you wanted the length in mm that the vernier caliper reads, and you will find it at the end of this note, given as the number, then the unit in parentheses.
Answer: 38.5 (mm)
